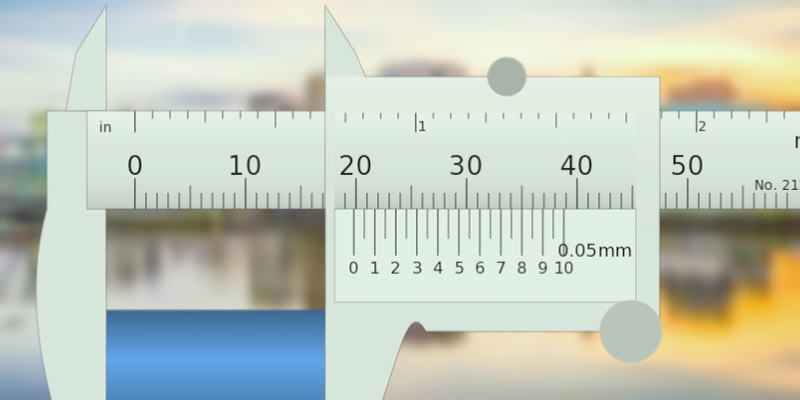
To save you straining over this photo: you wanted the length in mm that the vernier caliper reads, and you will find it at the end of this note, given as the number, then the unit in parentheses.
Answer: 19.8 (mm)
